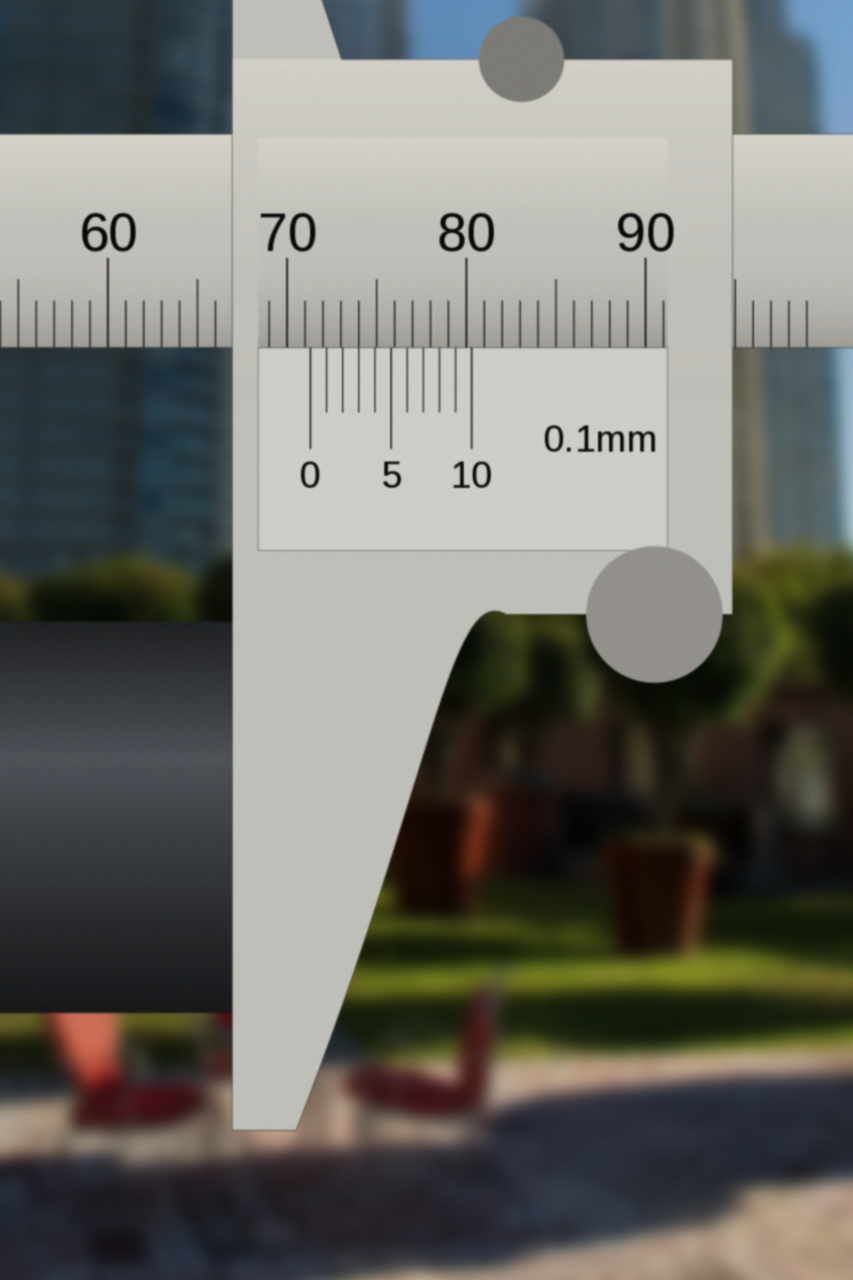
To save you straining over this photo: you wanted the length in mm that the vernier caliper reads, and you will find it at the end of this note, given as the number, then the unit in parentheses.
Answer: 71.3 (mm)
